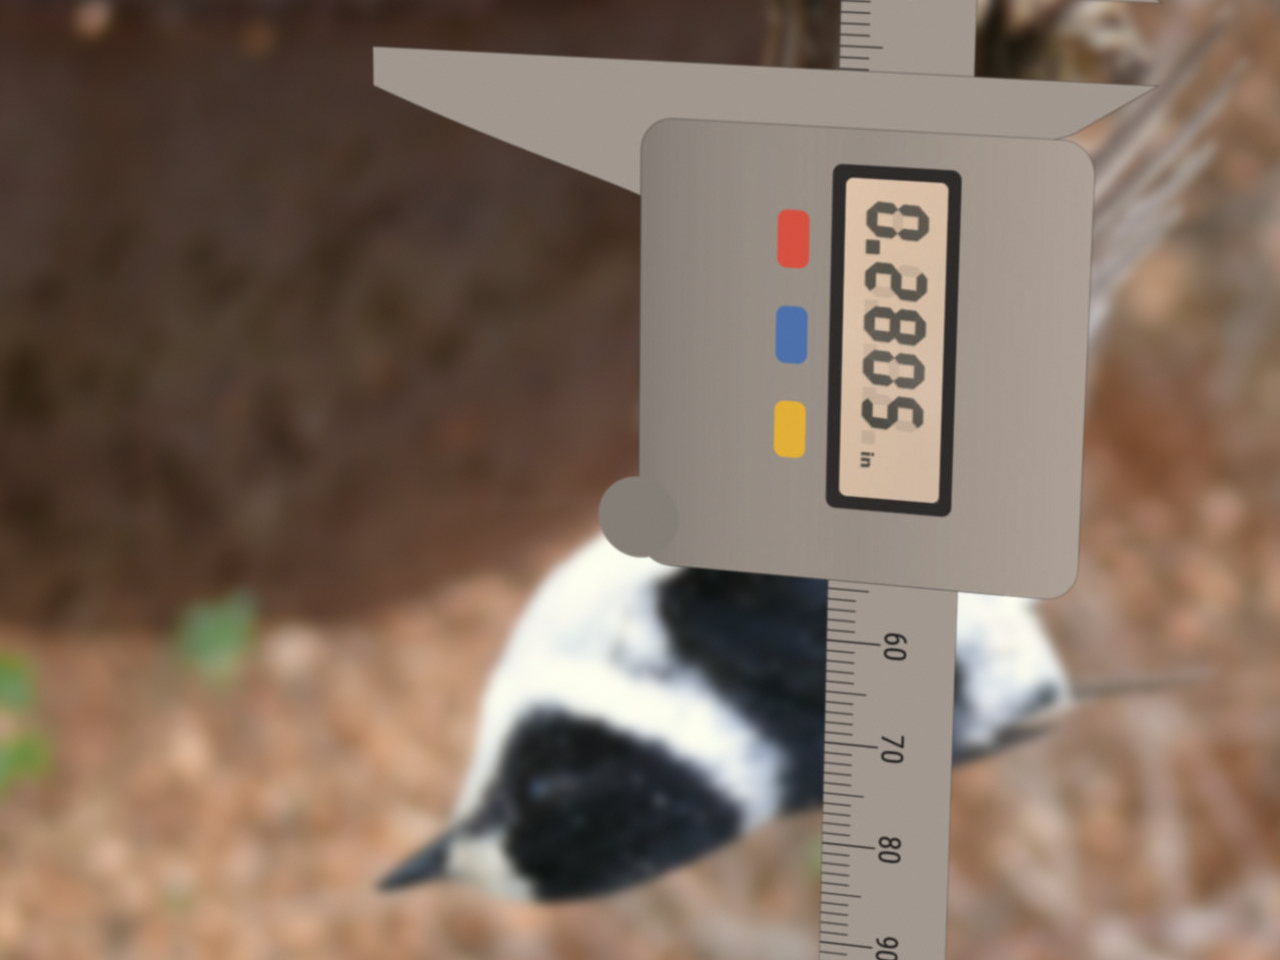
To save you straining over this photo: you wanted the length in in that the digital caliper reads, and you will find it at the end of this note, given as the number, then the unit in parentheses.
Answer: 0.2805 (in)
